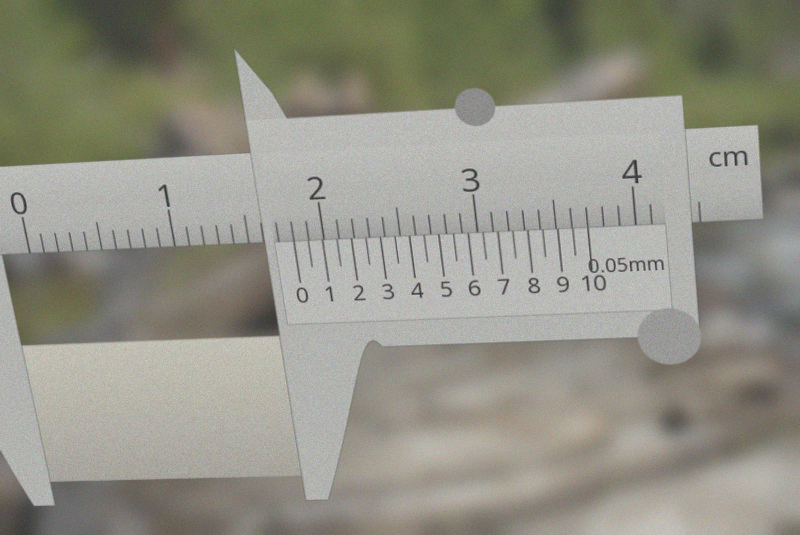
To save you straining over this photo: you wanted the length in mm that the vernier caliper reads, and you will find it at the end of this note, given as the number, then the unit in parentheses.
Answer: 18.0 (mm)
